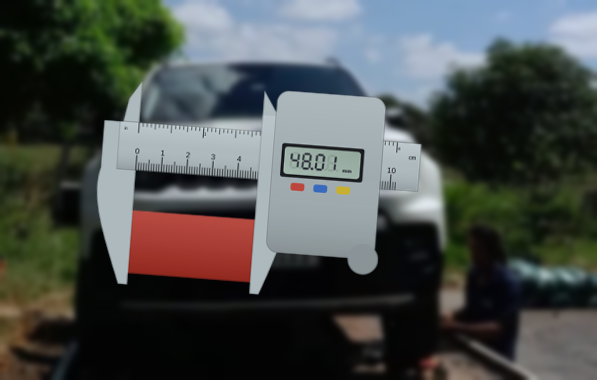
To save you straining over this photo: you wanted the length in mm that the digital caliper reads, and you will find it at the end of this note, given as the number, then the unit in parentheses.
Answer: 48.01 (mm)
